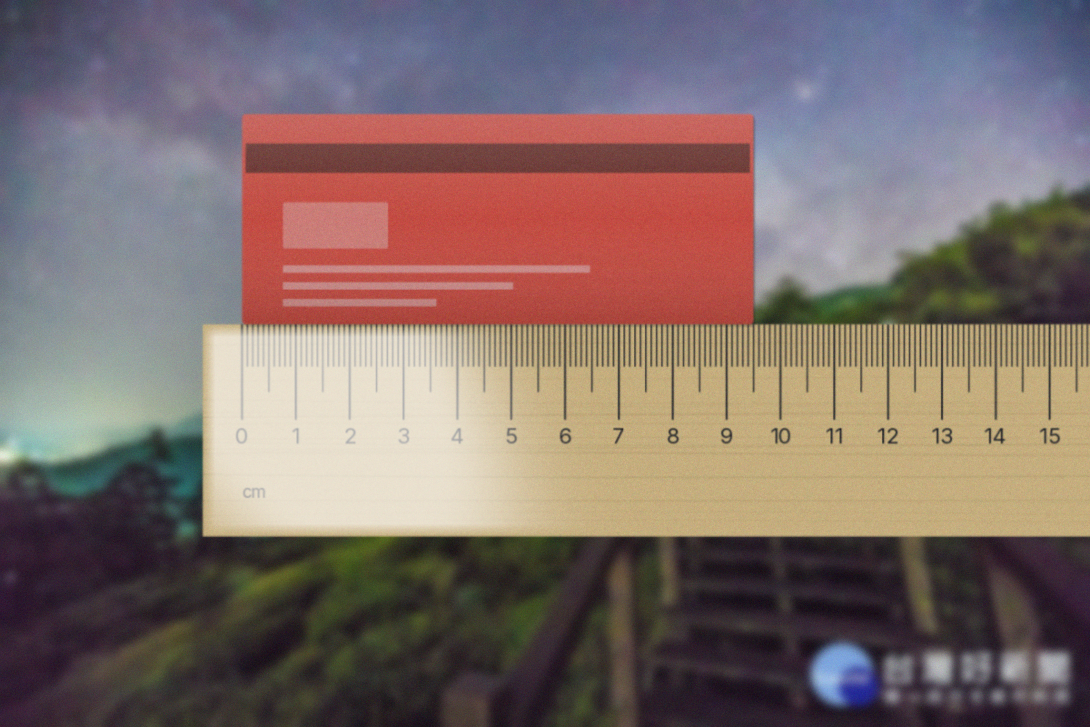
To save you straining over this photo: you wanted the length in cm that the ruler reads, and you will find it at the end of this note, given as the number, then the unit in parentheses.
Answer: 9.5 (cm)
